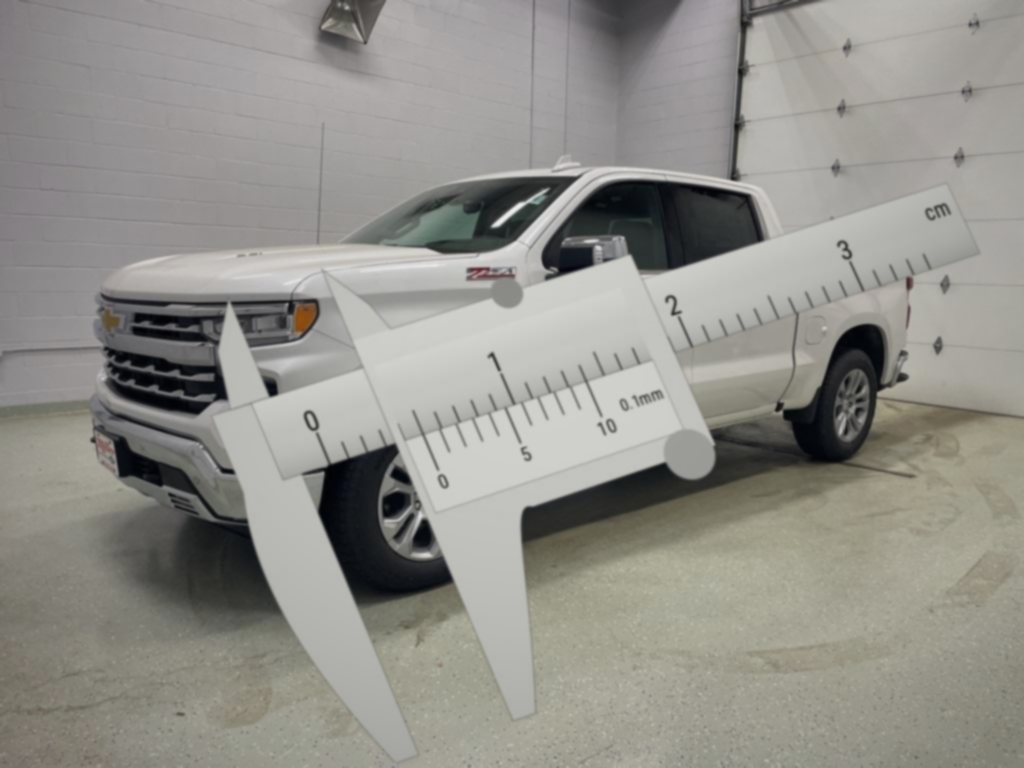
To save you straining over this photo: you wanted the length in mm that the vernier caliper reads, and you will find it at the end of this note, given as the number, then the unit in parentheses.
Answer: 5.0 (mm)
